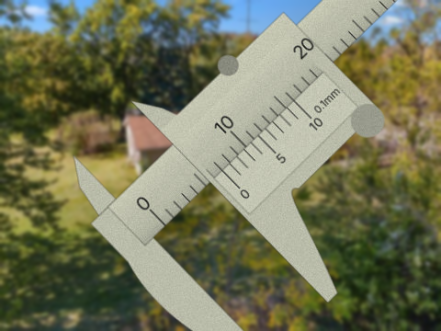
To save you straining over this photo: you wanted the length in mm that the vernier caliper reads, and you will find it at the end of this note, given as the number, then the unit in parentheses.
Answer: 7.0 (mm)
